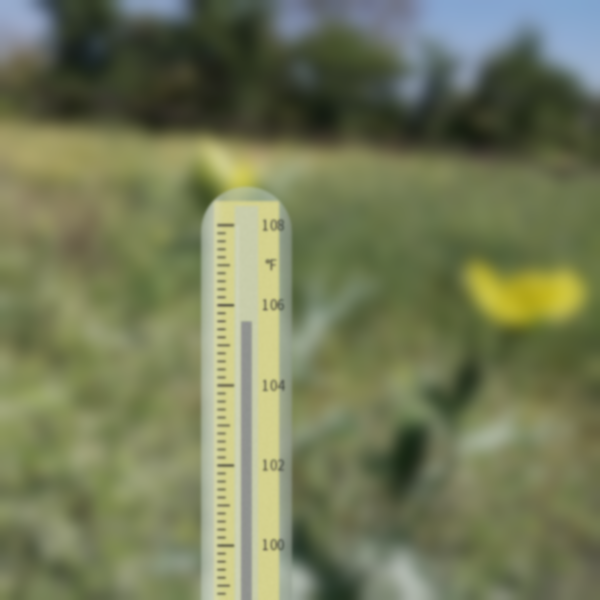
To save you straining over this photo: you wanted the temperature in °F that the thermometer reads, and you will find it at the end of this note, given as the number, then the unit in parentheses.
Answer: 105.6 (°F)
